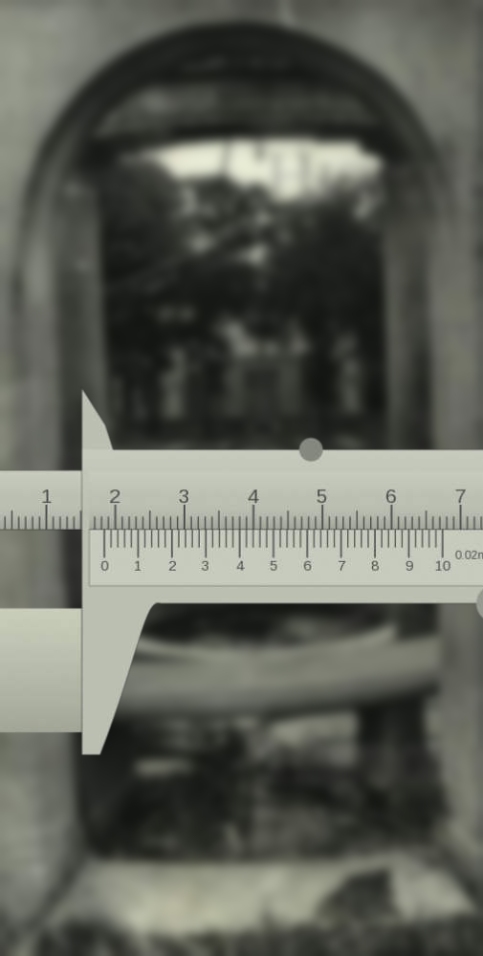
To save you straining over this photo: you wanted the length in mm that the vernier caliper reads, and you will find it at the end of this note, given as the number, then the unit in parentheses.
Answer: 18.4 (mm)
